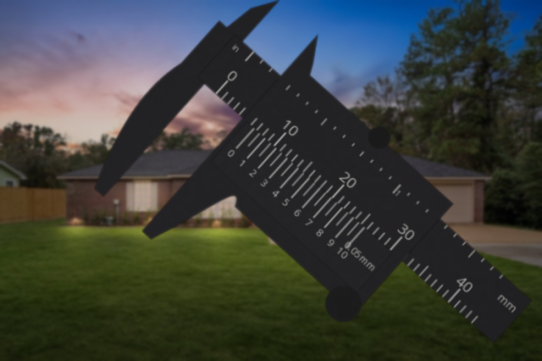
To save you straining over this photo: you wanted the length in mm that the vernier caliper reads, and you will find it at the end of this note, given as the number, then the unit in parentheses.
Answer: 6.6 (mm)
